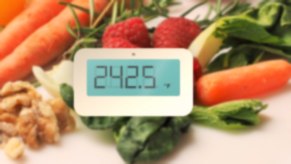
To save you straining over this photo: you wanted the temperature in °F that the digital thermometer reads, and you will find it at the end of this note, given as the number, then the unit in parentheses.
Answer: 242.5 (°F)
